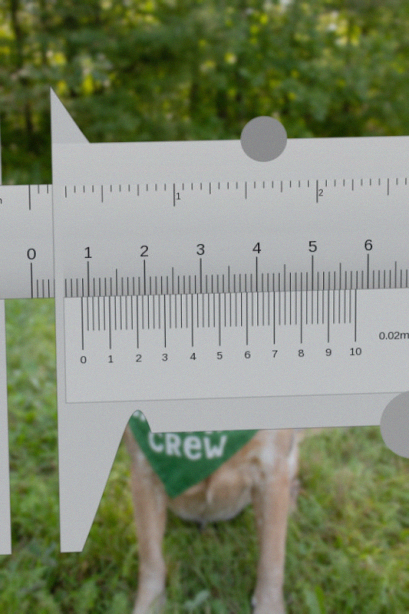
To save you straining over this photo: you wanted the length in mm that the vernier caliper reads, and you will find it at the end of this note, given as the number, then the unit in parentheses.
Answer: 8.8 (mm)
